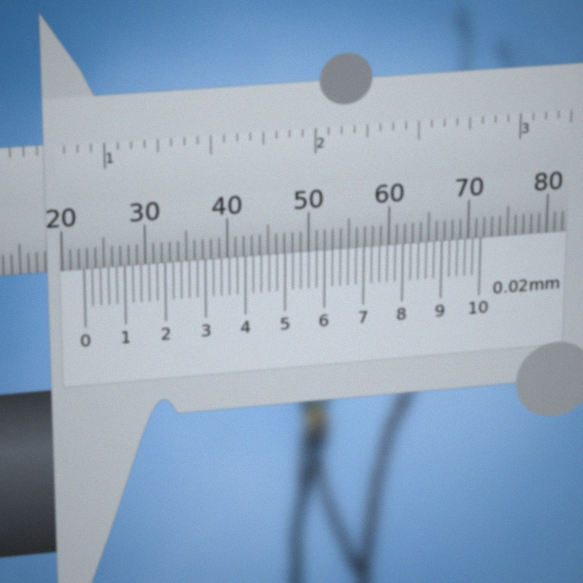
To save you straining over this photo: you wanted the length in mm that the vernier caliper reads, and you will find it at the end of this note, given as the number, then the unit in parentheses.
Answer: 22.6 (mm)
